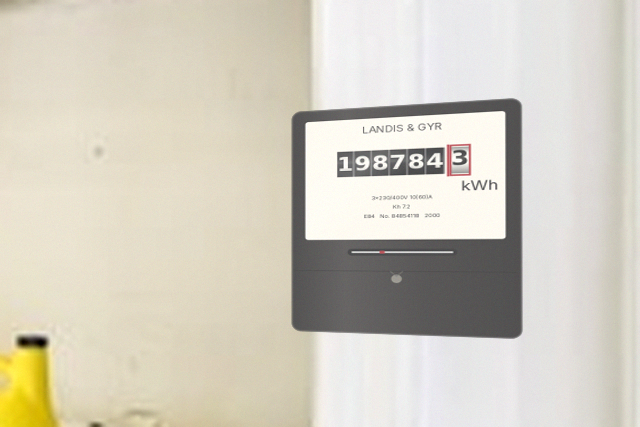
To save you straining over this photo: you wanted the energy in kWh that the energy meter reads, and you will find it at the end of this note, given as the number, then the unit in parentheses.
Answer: 198784.3 (kWh)
